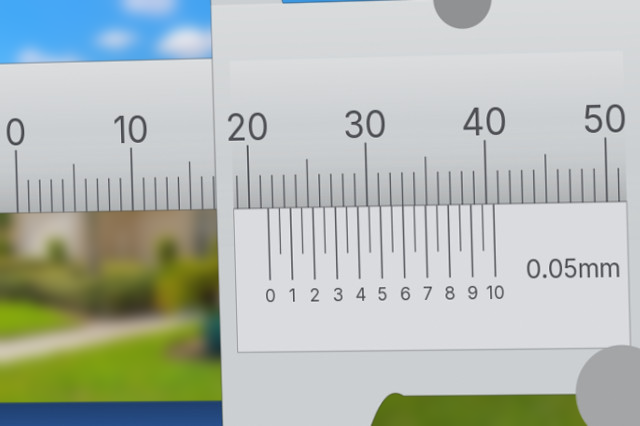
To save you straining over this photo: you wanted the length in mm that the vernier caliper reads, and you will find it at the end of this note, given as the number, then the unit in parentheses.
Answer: 21.6 (mm)
